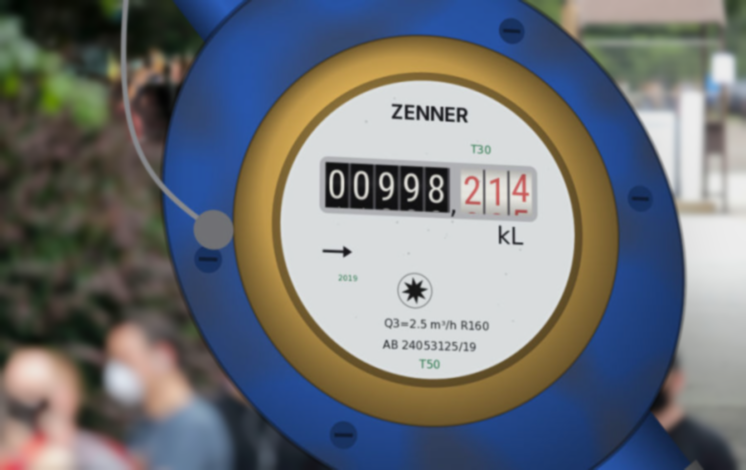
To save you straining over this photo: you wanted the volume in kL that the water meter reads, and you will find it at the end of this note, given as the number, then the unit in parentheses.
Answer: 998.214 (kL)
